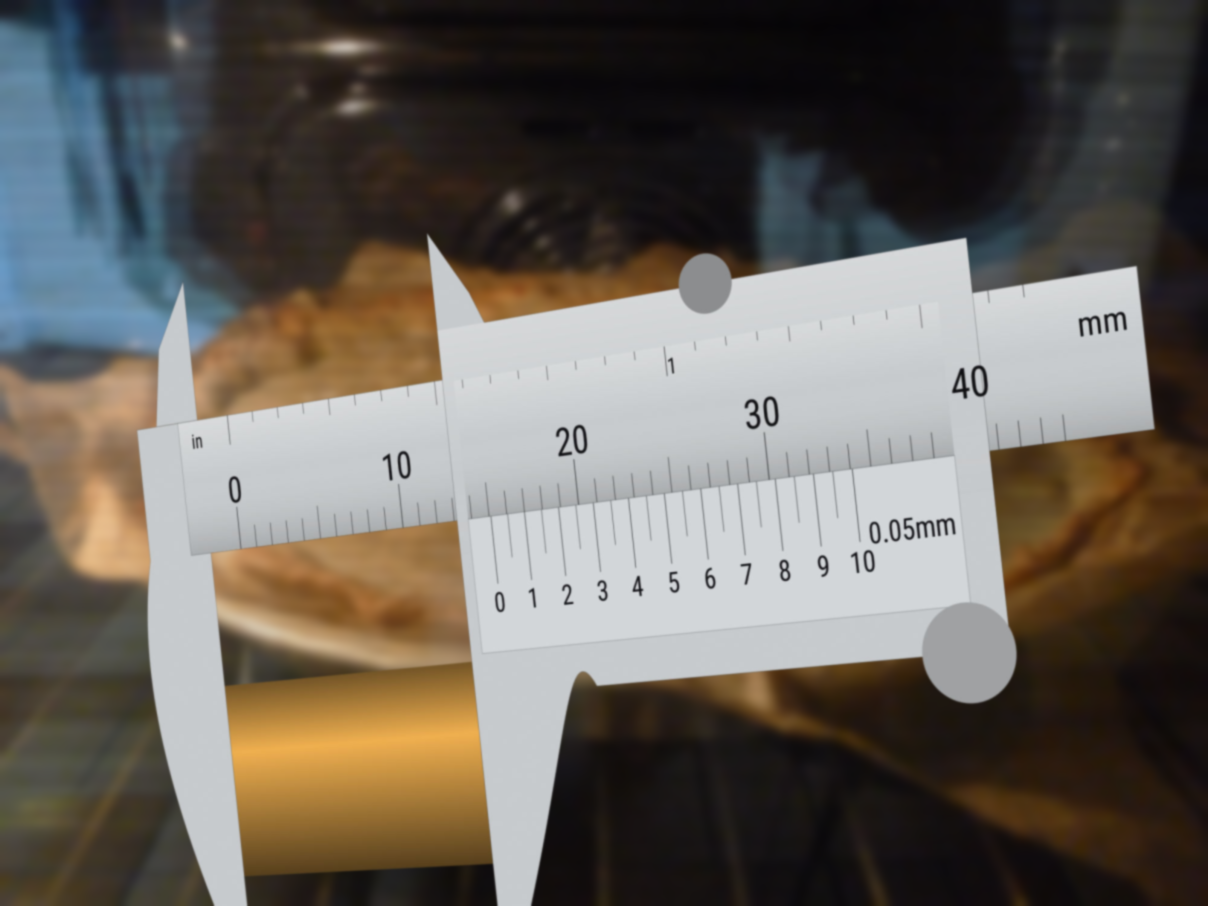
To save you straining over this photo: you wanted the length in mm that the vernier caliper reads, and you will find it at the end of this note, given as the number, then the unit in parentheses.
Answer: 15.1 (mm)
